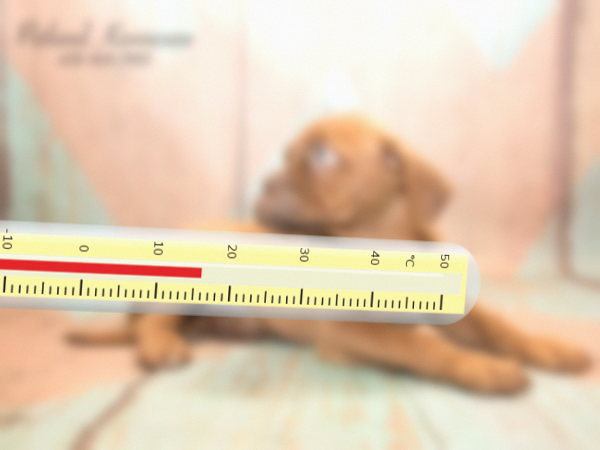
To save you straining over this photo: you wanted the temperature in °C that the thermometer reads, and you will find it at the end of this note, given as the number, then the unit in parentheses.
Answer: 16 (°C)
